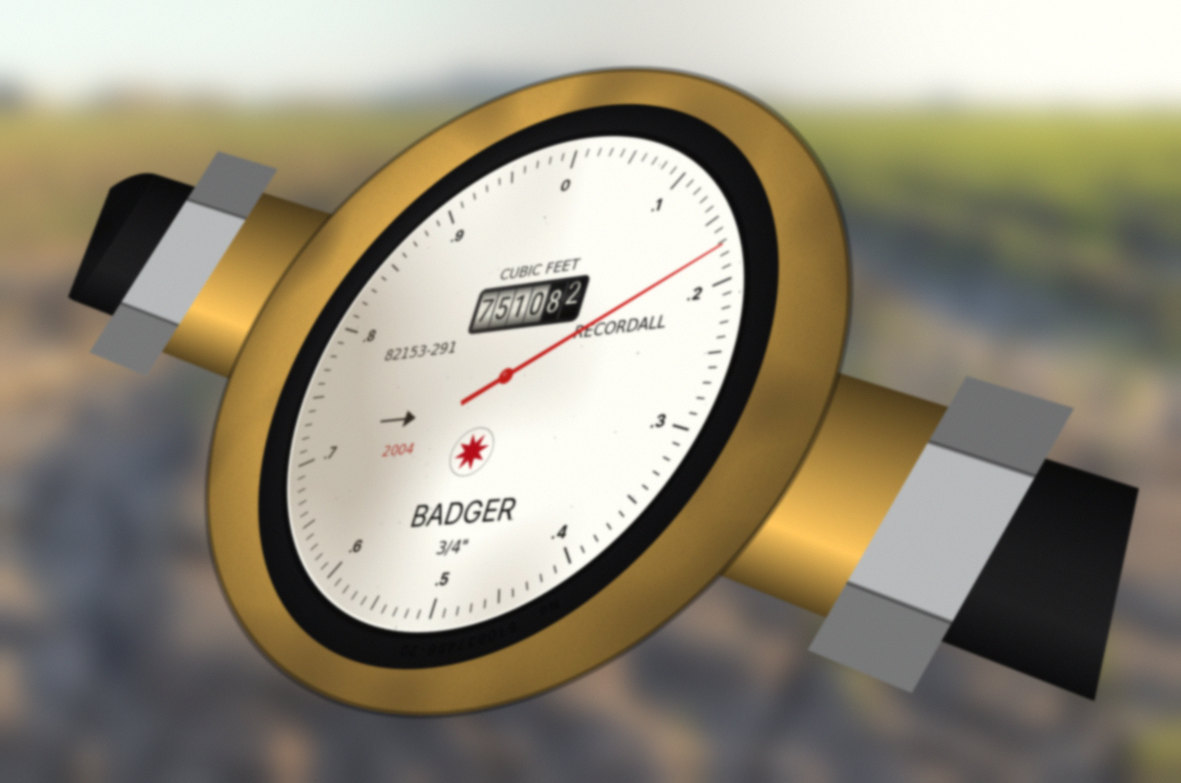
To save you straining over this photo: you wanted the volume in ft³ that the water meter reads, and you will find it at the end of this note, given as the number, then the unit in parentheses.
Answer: 751082.17 (ft³)
